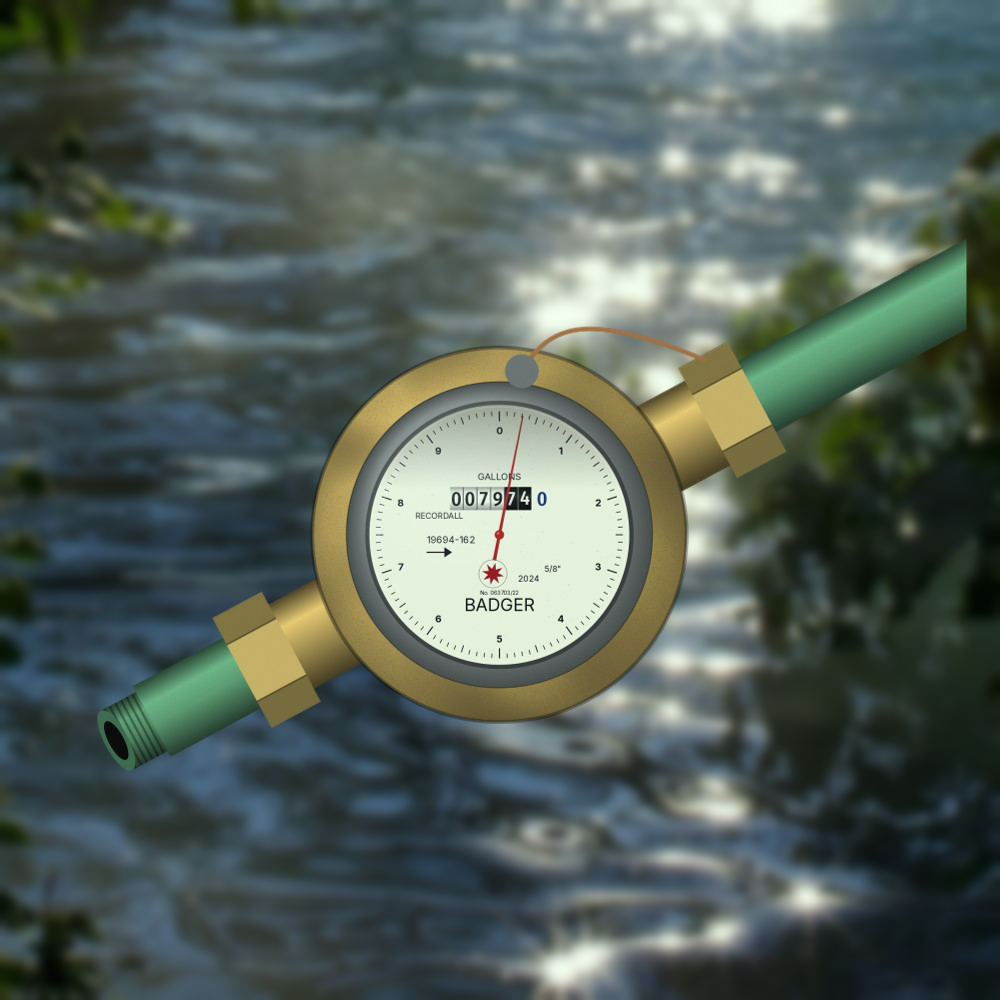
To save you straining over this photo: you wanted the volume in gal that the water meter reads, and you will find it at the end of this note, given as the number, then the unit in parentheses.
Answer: 79740.3 (gal)
